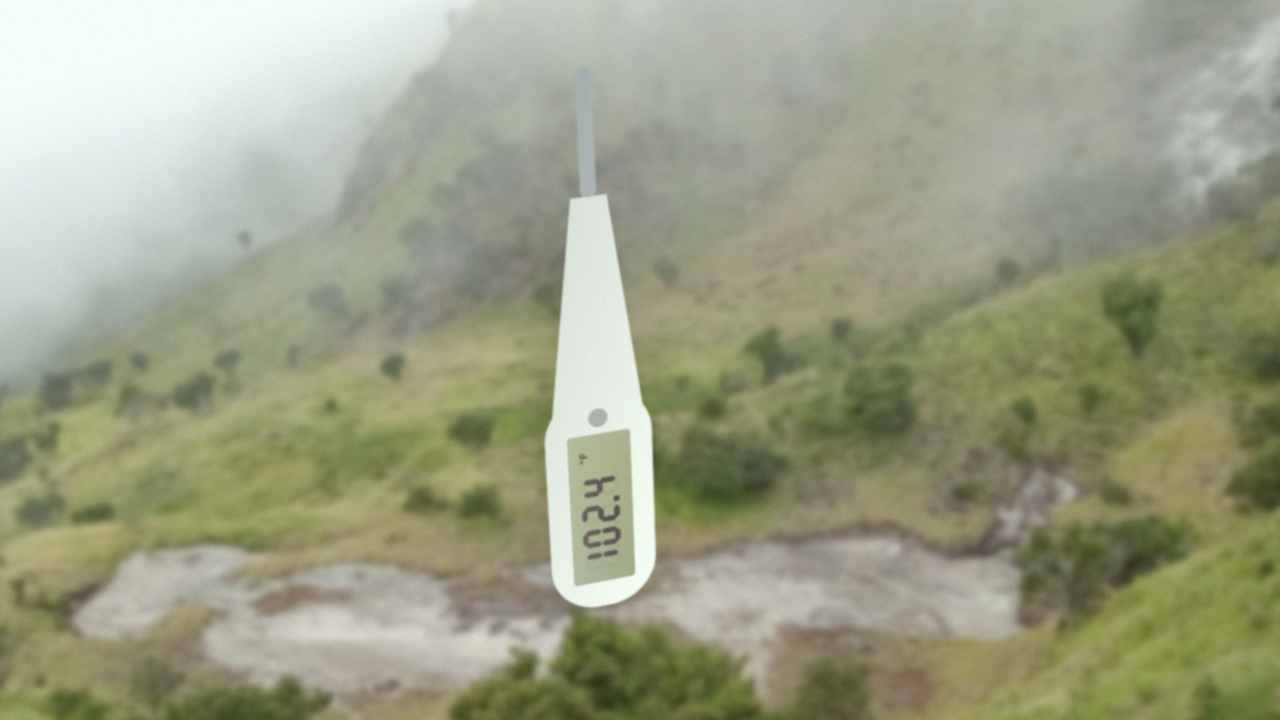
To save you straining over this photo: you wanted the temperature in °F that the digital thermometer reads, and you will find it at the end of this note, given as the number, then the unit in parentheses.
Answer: 102.4 (°F)
